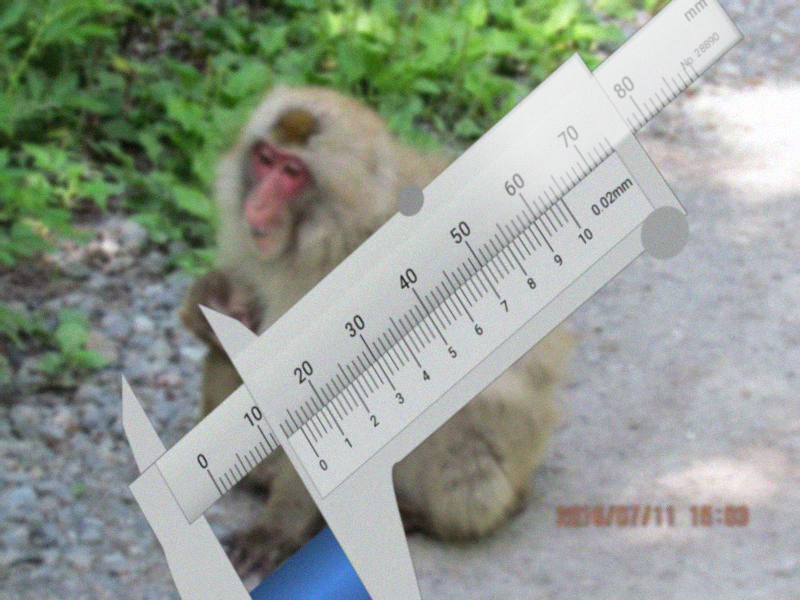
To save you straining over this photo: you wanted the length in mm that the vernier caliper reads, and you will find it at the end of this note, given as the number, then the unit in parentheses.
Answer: 15.4 (mm)
